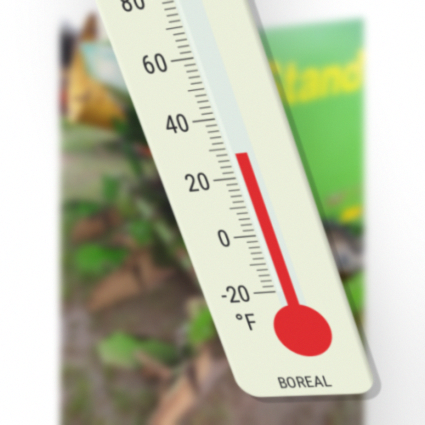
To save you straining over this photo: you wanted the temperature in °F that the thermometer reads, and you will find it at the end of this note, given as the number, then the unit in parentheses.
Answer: 28 (°F)
